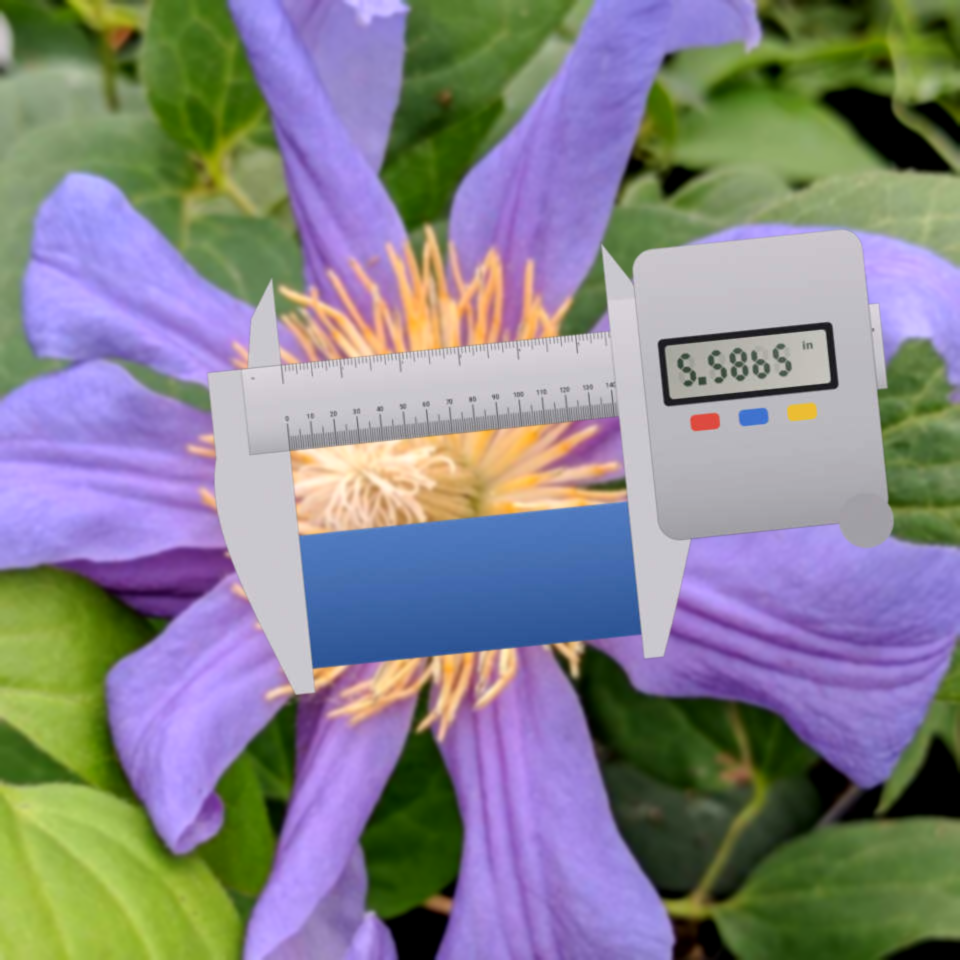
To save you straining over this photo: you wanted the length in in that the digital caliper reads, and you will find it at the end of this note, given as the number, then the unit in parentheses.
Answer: 5.5865 (in)
